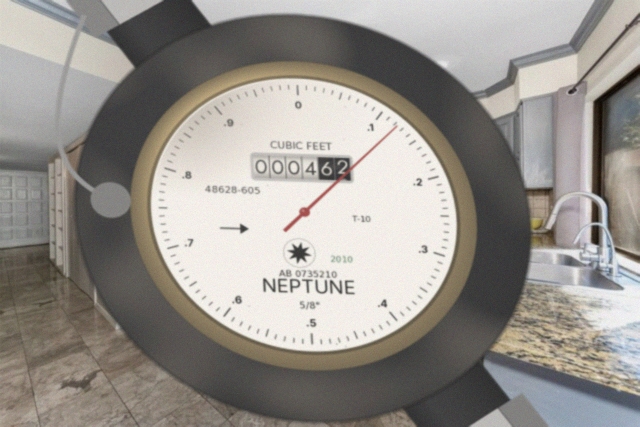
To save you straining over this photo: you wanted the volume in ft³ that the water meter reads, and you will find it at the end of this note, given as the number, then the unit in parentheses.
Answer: 462.12 (ft³)
